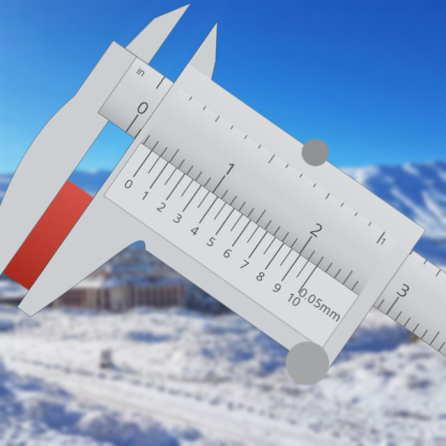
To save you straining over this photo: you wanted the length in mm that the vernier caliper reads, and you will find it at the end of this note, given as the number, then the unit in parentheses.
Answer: 3.0 (mm)
